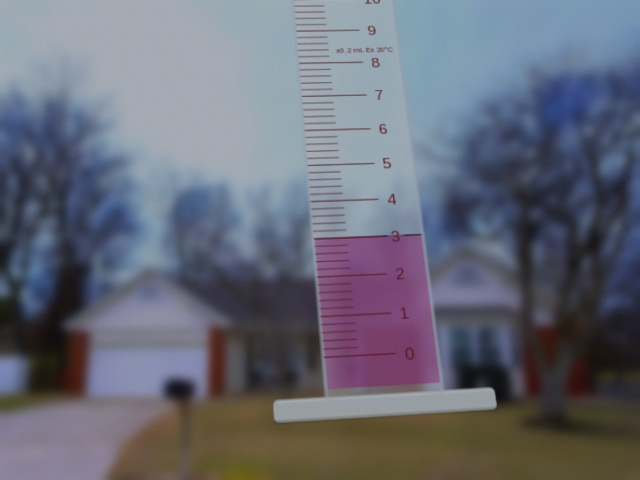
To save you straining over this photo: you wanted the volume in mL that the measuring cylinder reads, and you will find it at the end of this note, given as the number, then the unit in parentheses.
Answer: 3 (mL)
